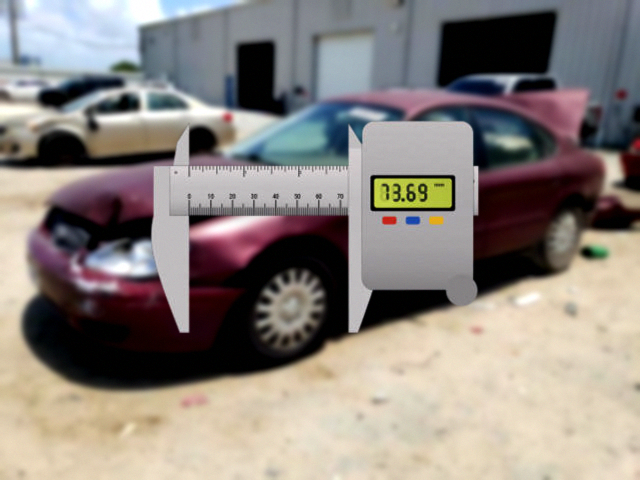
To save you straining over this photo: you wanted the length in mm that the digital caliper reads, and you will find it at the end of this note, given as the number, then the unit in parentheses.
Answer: 73.69 (mm)
